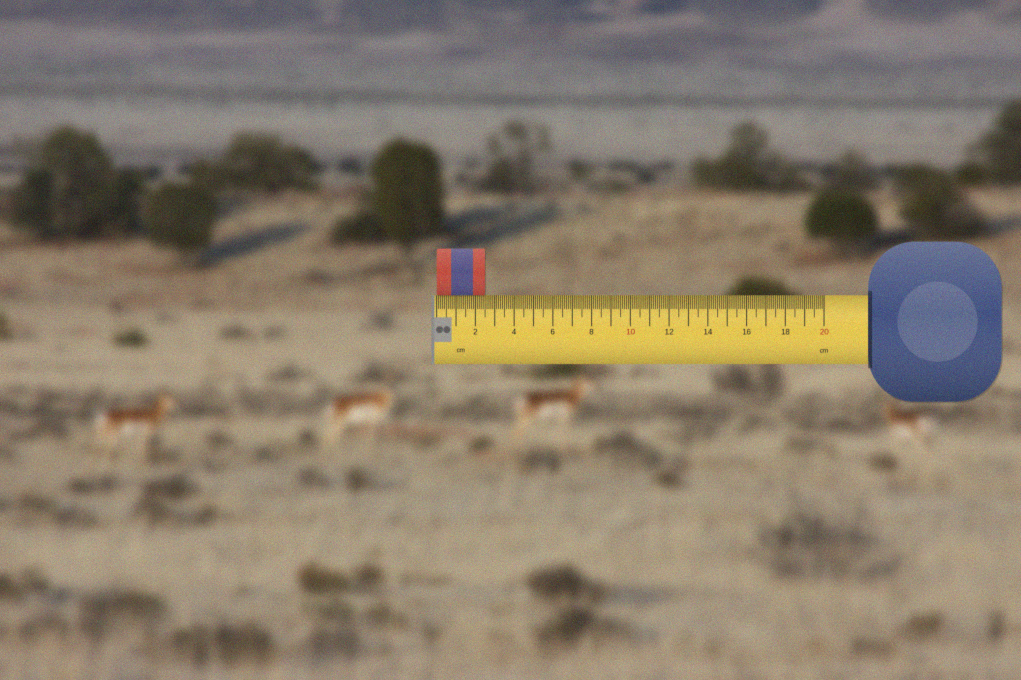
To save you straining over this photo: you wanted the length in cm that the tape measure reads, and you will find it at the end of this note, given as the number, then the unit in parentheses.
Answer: 2.5 (cm)
